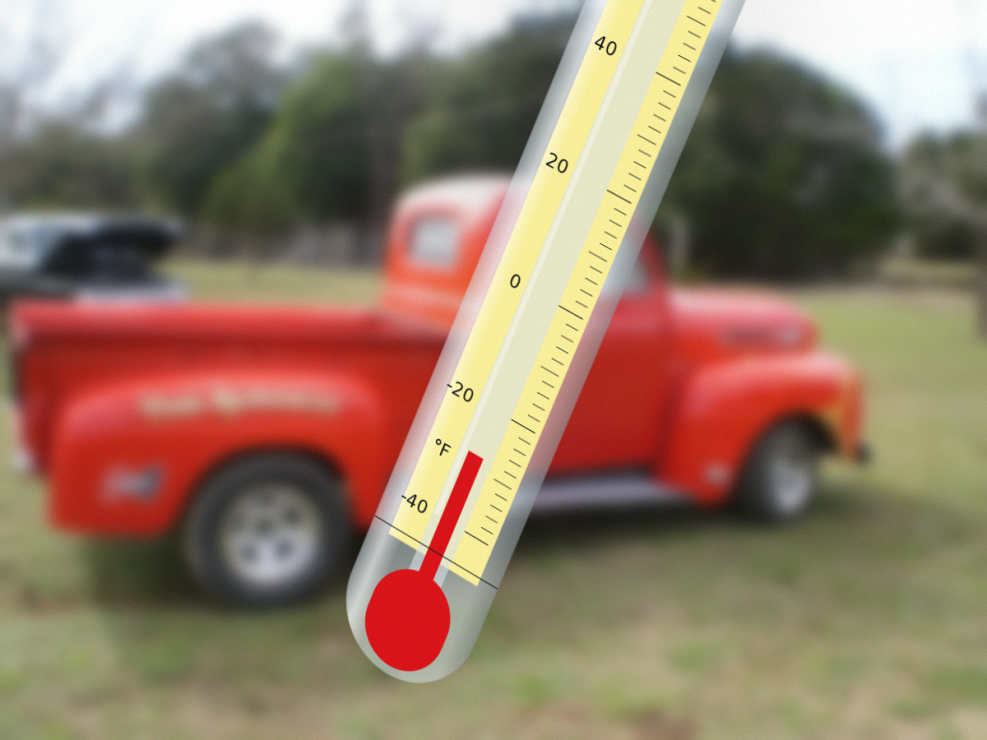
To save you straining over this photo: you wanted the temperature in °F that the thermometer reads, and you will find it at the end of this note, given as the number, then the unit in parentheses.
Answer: -28 (°F)
